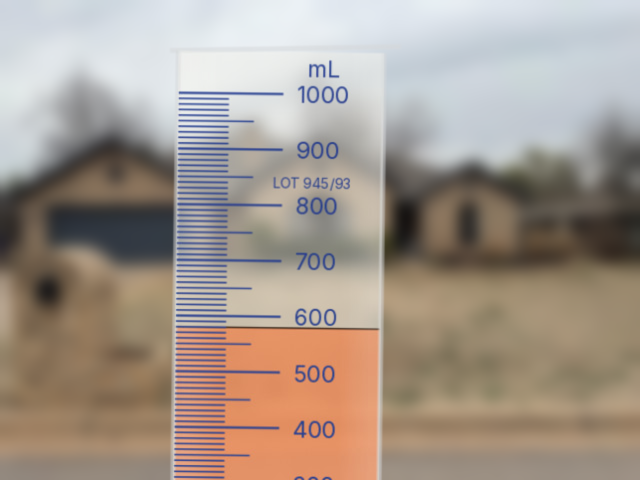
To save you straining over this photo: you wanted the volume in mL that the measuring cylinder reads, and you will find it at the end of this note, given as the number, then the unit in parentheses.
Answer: 580 (mL)
